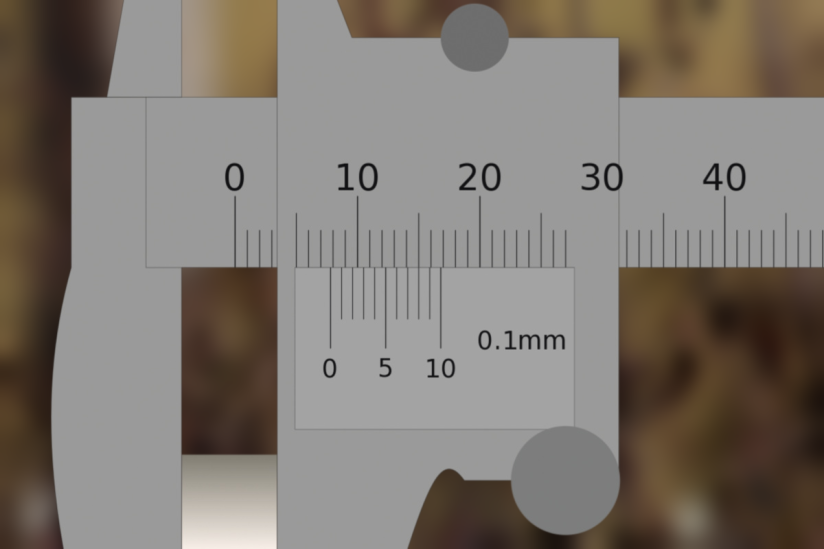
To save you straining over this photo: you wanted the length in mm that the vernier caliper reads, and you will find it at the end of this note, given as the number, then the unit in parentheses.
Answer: 7.8 (mm)
